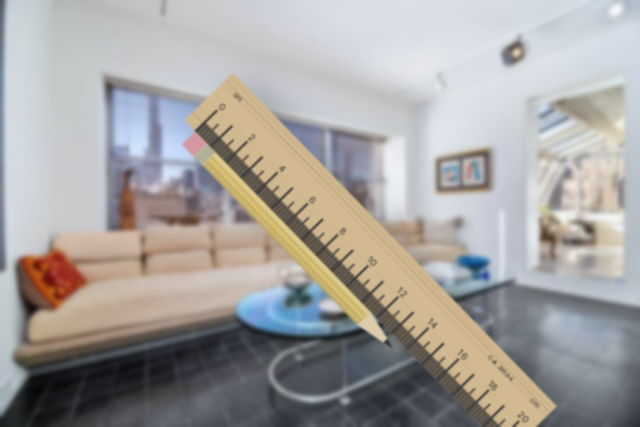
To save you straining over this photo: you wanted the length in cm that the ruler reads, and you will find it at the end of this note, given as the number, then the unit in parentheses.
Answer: 13.5 (cm)
